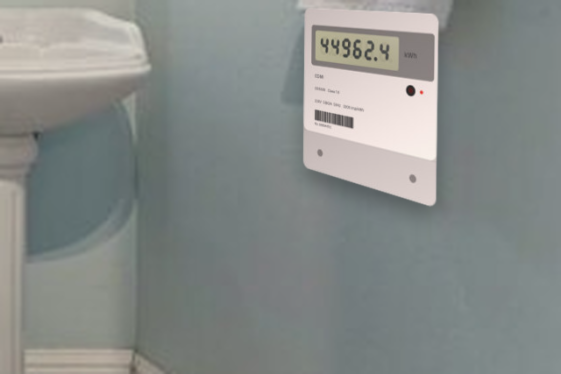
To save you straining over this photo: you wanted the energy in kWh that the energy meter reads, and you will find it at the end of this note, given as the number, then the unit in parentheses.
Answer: 44962.4 (kWh)
